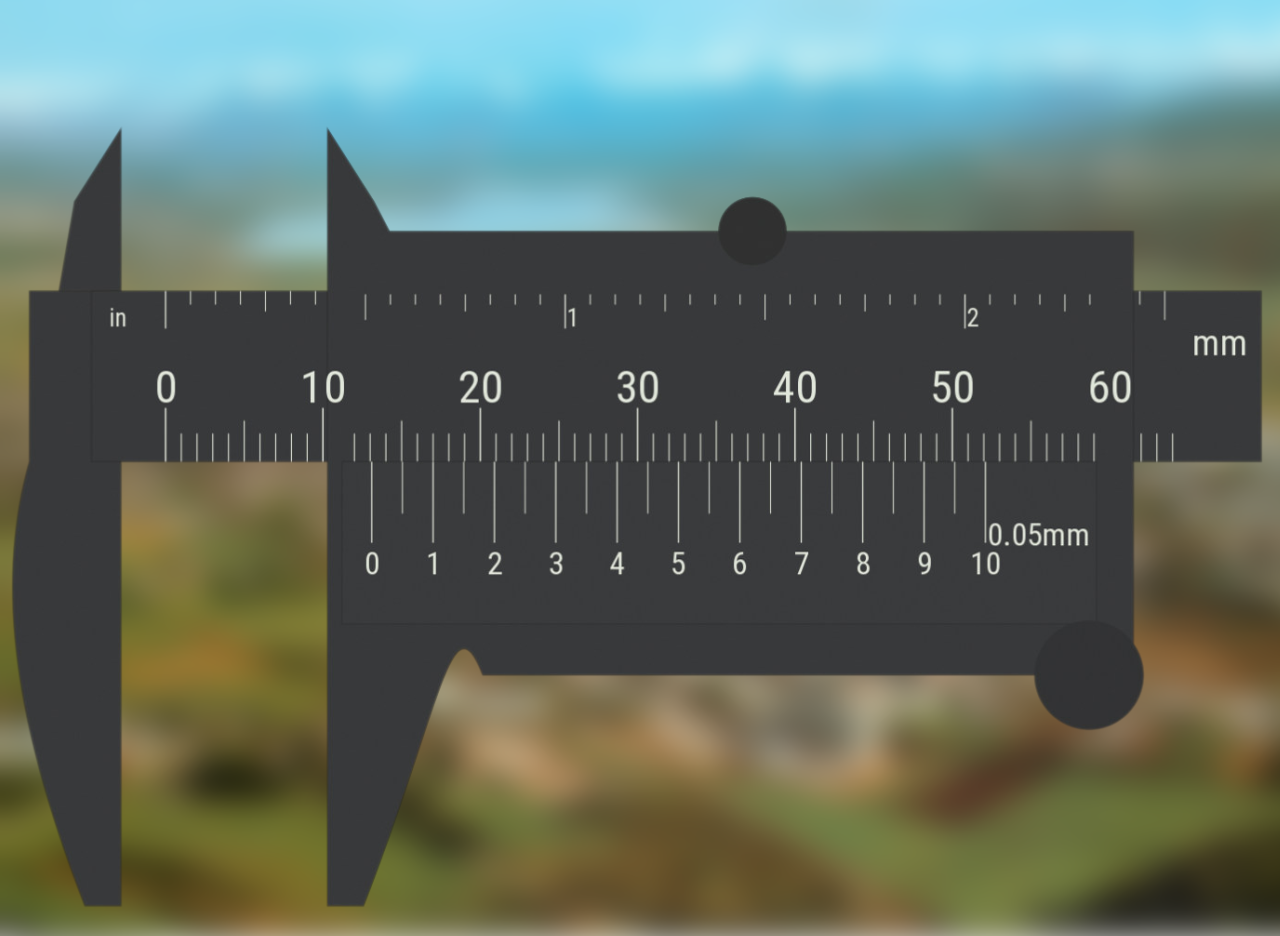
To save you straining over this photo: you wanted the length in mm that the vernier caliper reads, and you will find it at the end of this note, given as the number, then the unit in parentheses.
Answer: 13.1 (mm)
